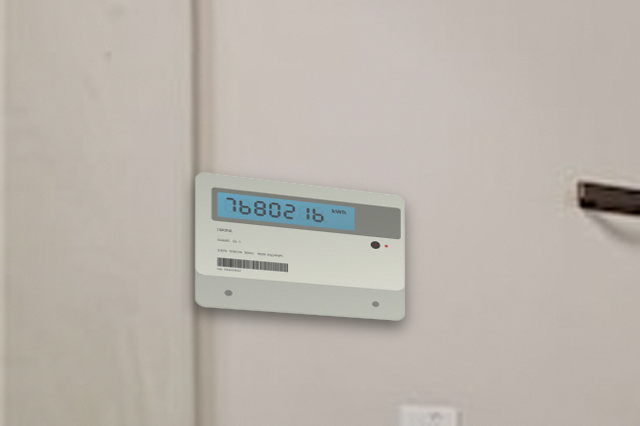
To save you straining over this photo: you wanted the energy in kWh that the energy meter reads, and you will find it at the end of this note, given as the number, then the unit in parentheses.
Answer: 7680216 (kWh)
